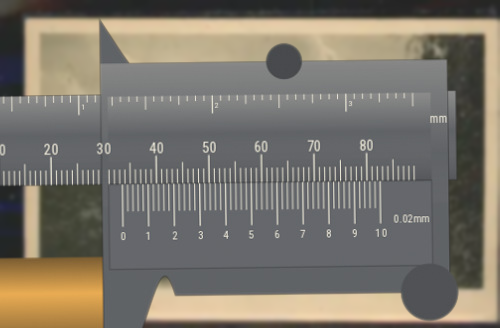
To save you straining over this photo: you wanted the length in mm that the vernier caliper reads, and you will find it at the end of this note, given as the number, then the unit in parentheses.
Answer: 33.5 (mm)
